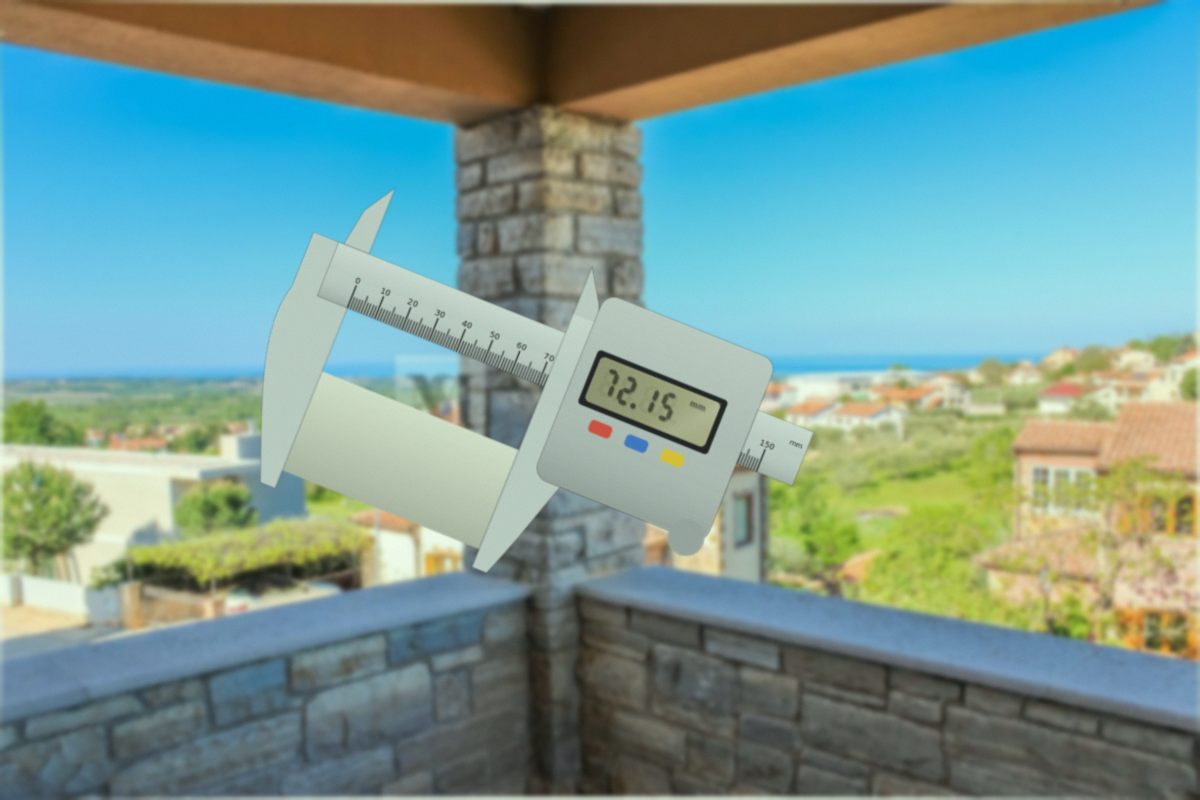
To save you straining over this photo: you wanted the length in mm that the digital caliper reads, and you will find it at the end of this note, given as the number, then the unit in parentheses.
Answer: 72.15 (mm)
